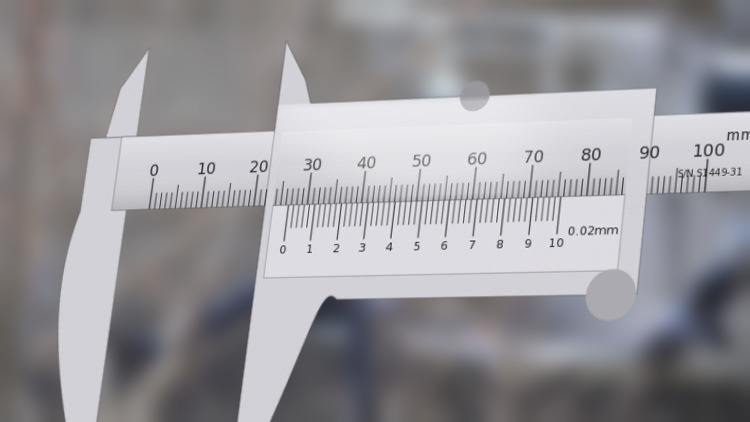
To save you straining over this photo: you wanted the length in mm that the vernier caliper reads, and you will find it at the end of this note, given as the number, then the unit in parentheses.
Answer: 26.5 (mm)
